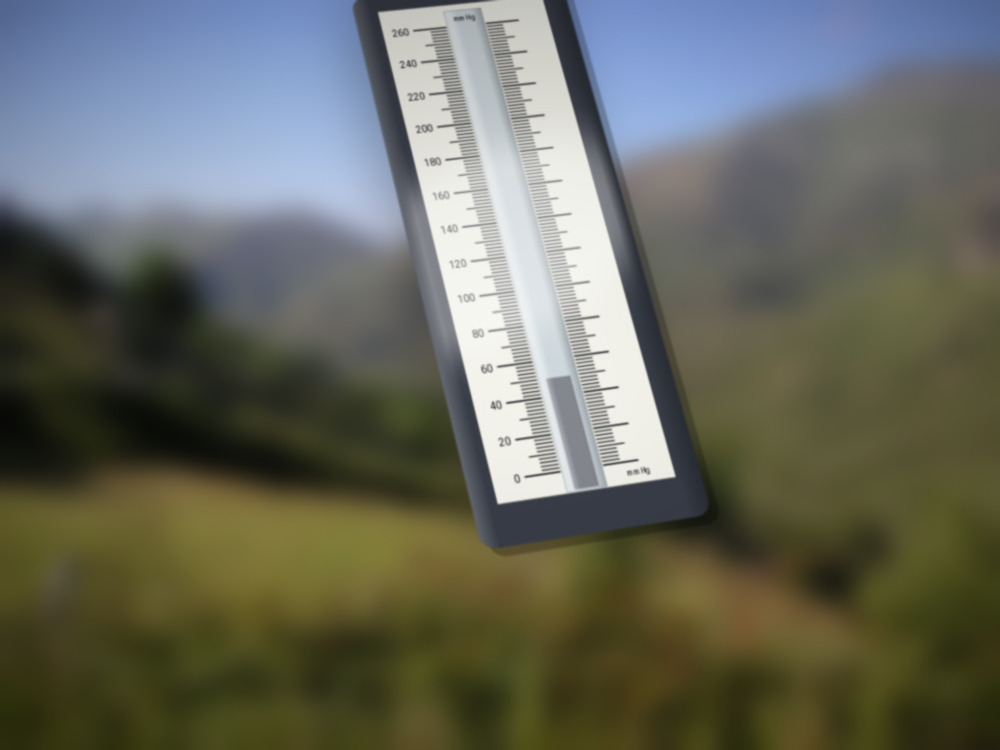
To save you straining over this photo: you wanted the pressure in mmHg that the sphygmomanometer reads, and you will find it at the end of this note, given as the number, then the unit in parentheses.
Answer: 50 (mmHg)
